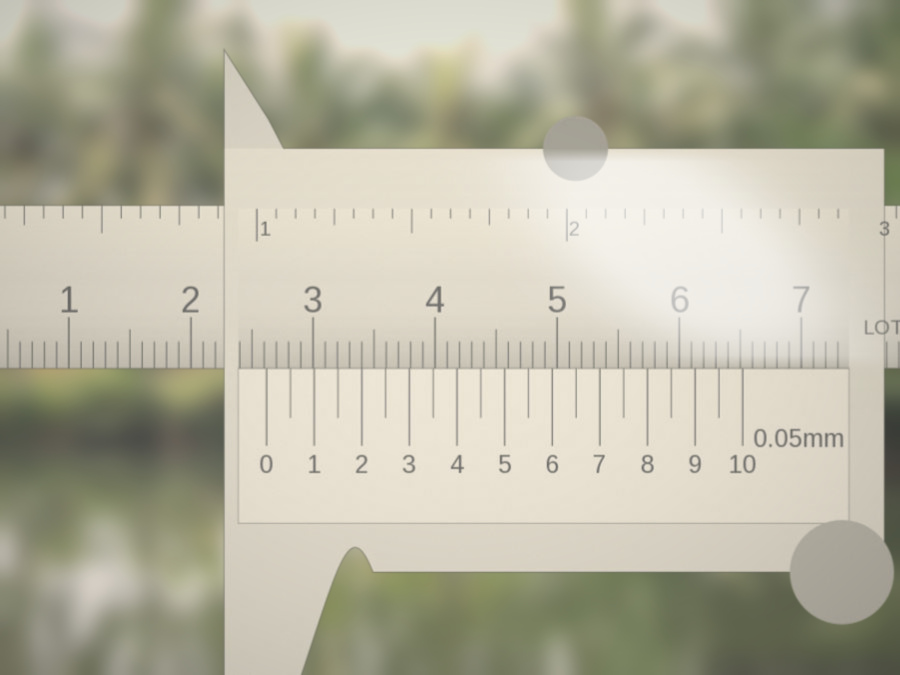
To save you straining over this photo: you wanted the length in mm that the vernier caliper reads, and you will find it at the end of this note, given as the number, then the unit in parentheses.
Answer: 26.2 (mm)
